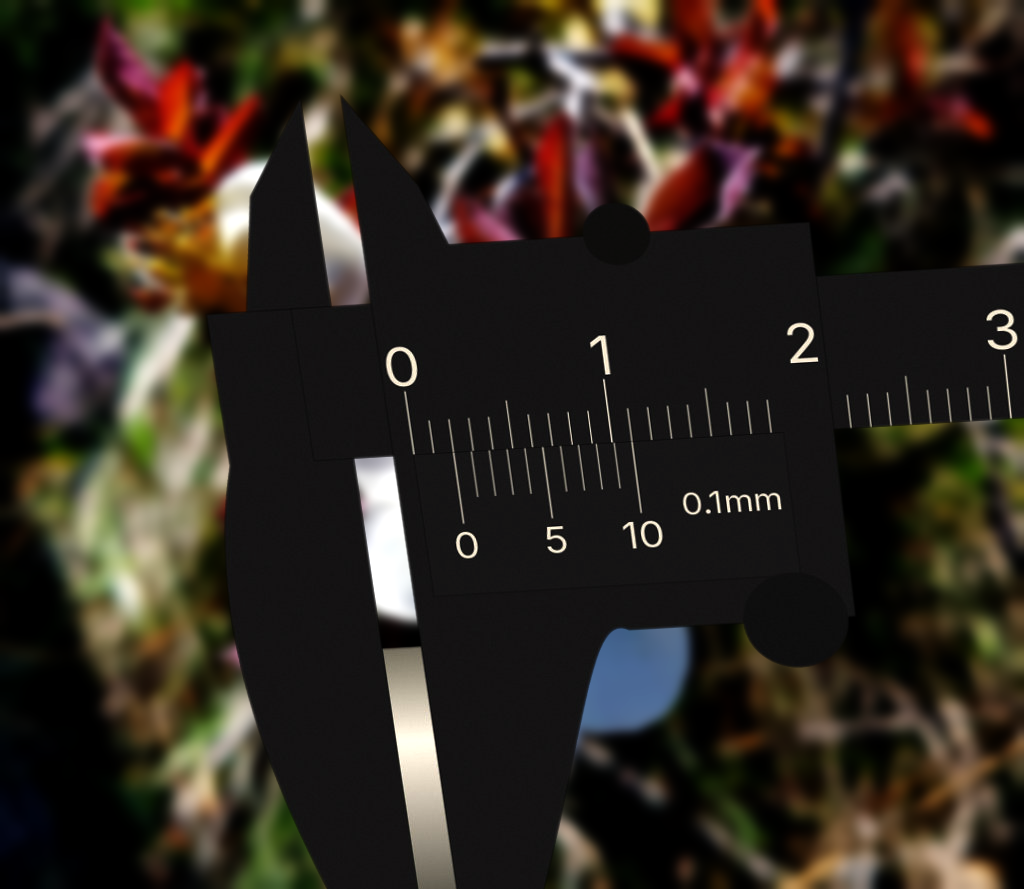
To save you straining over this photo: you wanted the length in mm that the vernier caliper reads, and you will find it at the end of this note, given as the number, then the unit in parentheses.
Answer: 2.0 (mm)
